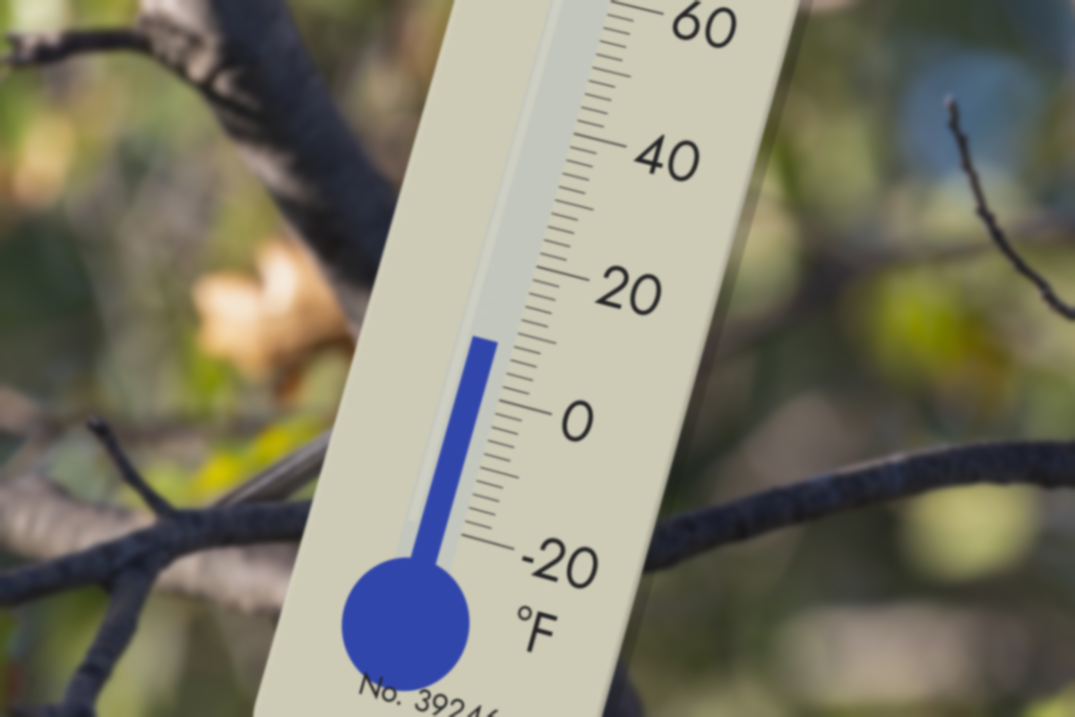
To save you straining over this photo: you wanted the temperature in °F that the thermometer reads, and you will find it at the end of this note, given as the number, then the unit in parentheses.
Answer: 8 (°F)
